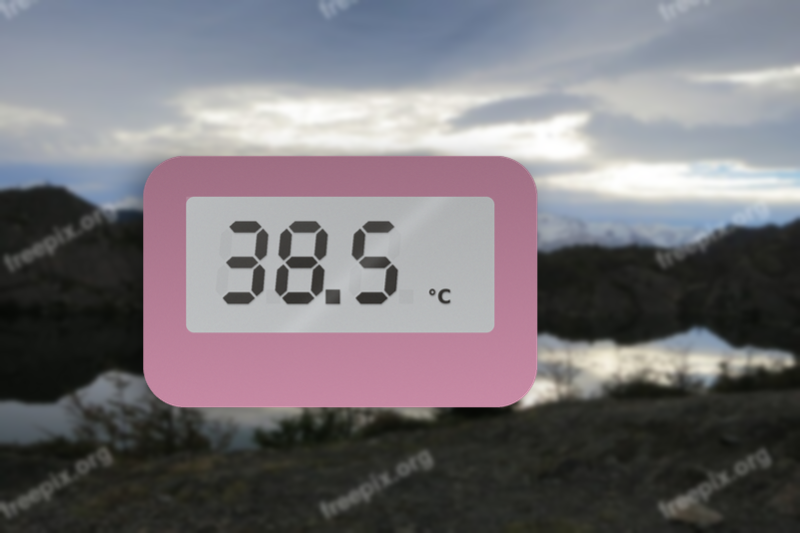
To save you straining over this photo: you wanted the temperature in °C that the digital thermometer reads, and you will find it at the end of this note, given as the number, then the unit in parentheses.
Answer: 38.5 (°C)
